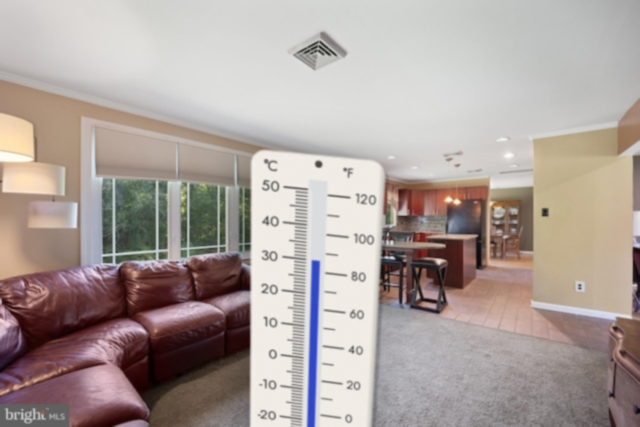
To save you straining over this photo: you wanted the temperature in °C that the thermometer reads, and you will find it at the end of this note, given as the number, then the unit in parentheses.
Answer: 30 (°C)
